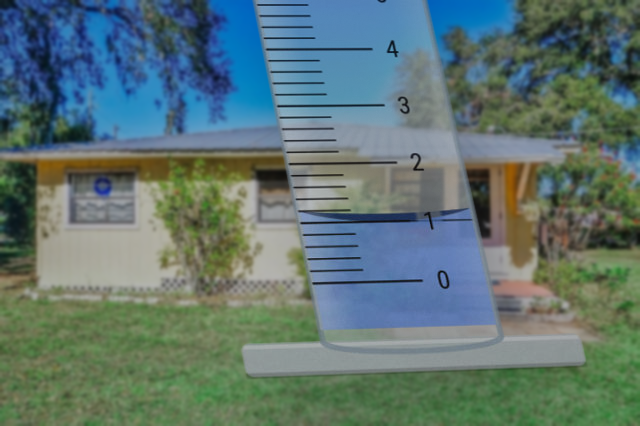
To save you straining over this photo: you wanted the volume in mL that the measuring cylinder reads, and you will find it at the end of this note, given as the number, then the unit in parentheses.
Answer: 1 (mL)
